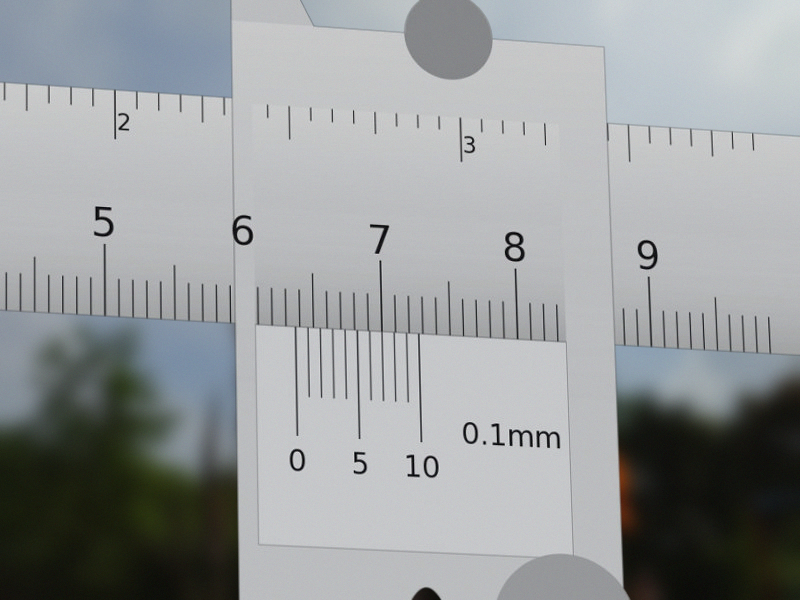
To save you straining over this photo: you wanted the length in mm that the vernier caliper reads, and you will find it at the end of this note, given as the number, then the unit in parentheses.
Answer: 63.7 (mm)
